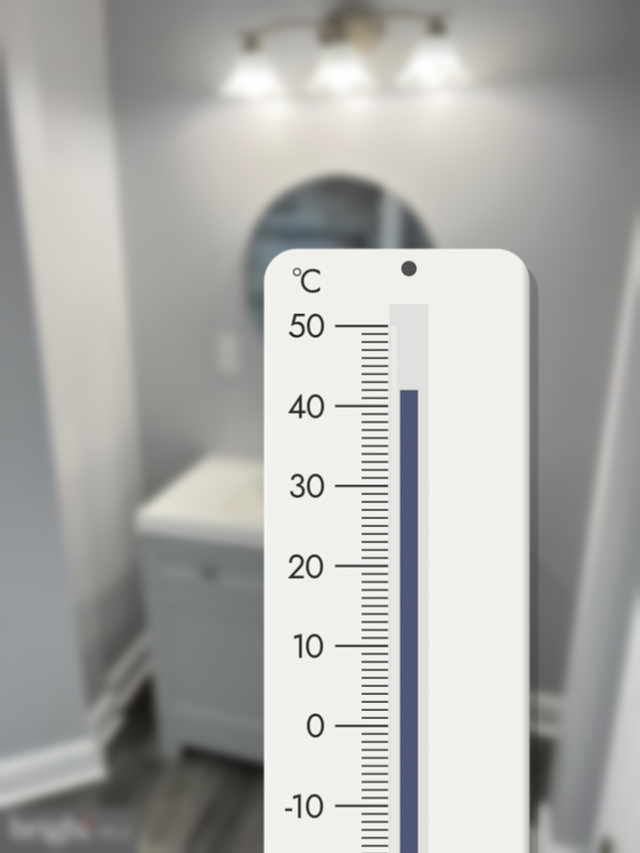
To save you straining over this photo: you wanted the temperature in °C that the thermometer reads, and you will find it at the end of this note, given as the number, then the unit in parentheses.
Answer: 42 (°C)
